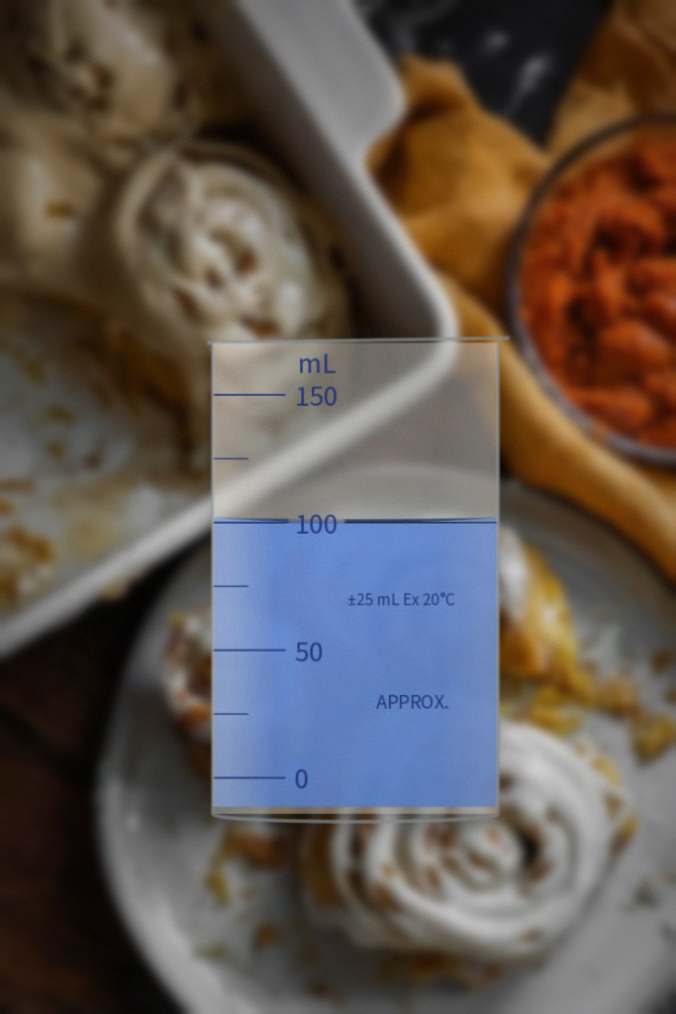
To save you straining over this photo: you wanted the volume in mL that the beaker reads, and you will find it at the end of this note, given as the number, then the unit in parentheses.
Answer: 100 (mL)
